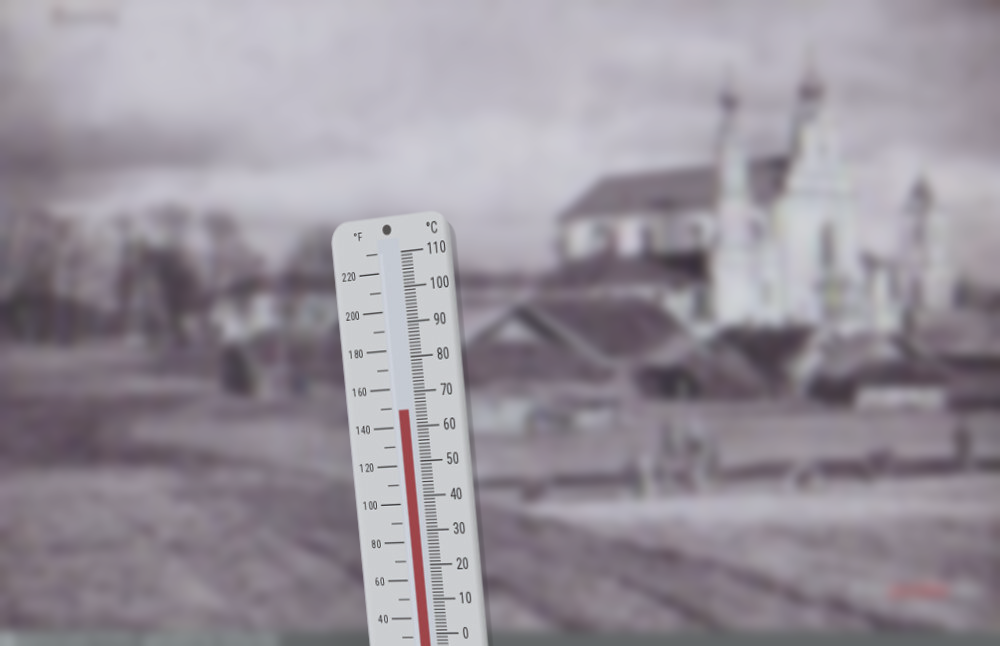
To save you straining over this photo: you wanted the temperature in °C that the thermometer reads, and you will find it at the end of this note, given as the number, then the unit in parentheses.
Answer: 65 (°C)
